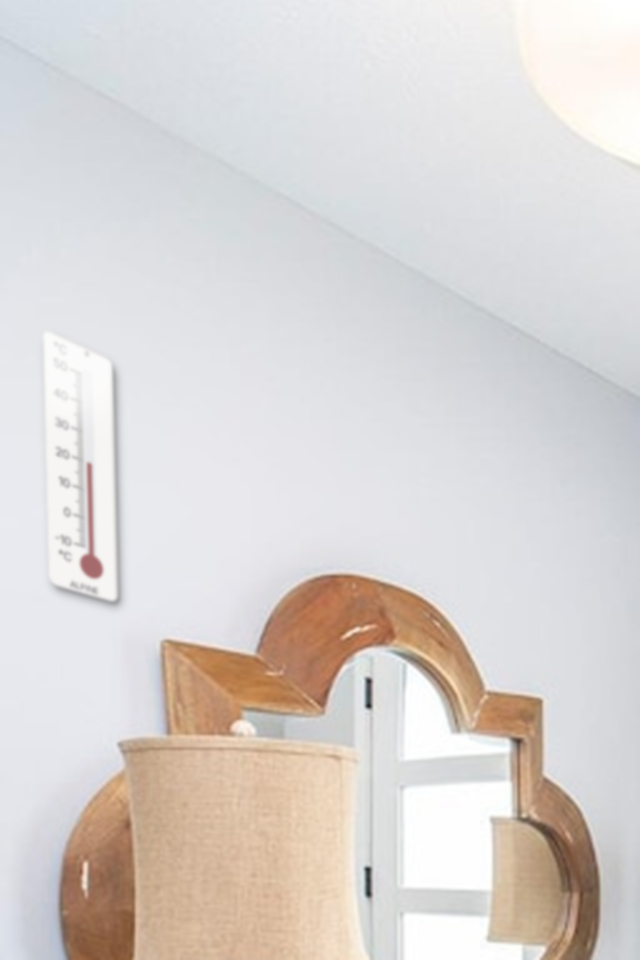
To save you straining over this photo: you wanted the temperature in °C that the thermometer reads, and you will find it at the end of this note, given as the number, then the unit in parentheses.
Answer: 20 (°C)
